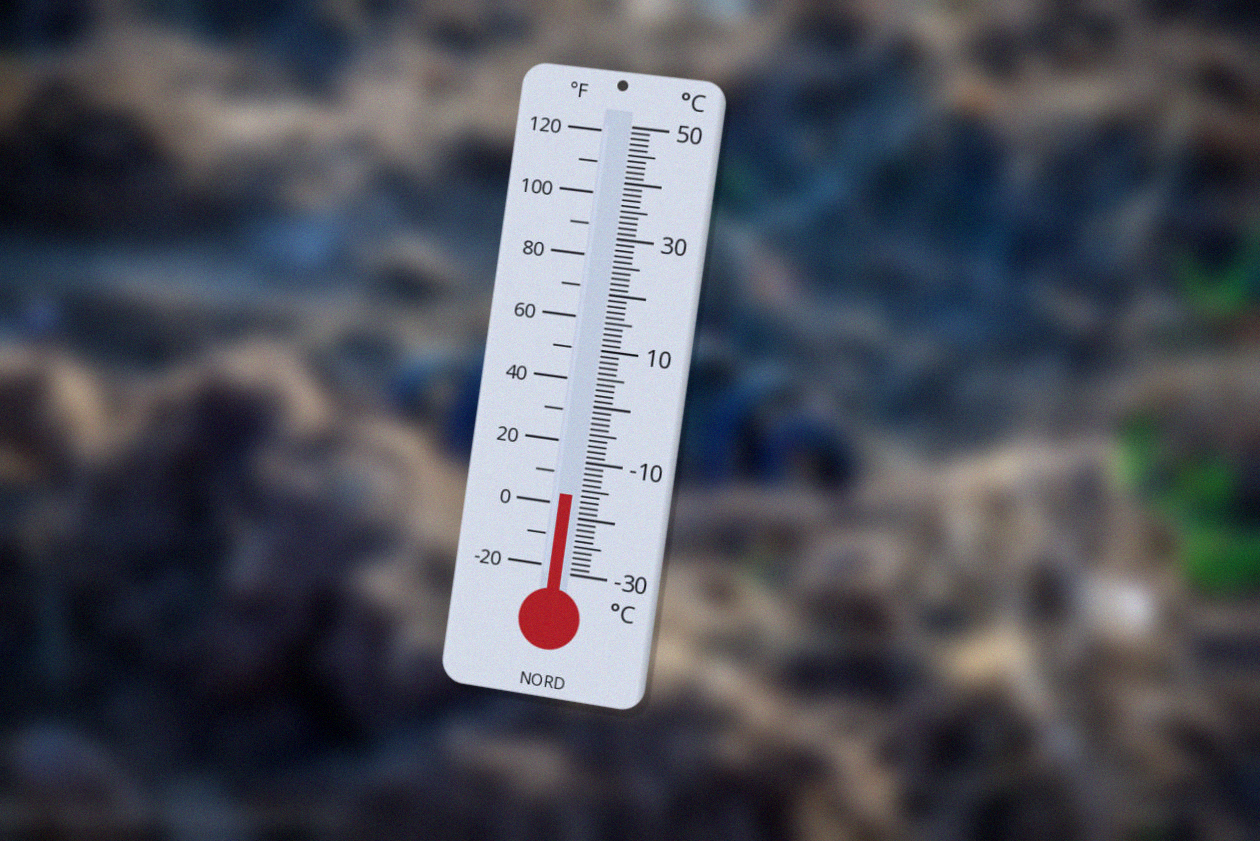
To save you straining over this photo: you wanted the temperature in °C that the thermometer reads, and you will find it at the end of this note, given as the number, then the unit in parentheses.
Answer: -16 (°C)
